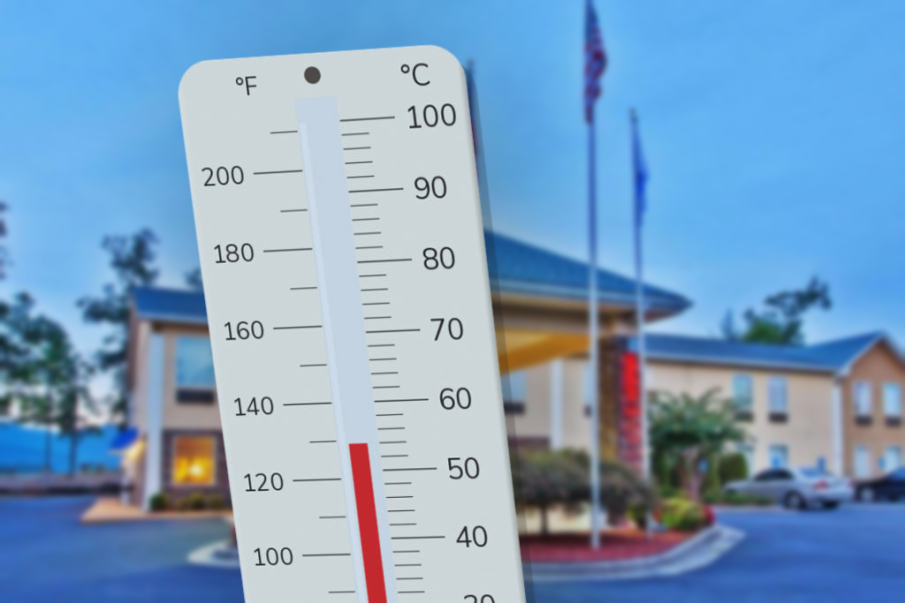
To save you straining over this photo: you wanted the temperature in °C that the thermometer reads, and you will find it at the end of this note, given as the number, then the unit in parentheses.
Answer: 54 (°C)
